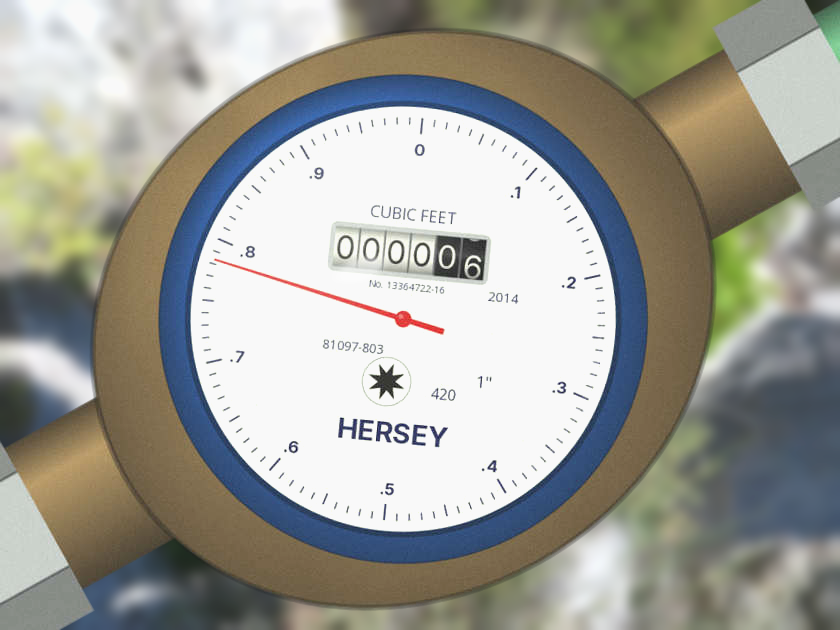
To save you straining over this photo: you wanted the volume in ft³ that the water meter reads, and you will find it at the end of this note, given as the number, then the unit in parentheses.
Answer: 5.78 (ft³)
